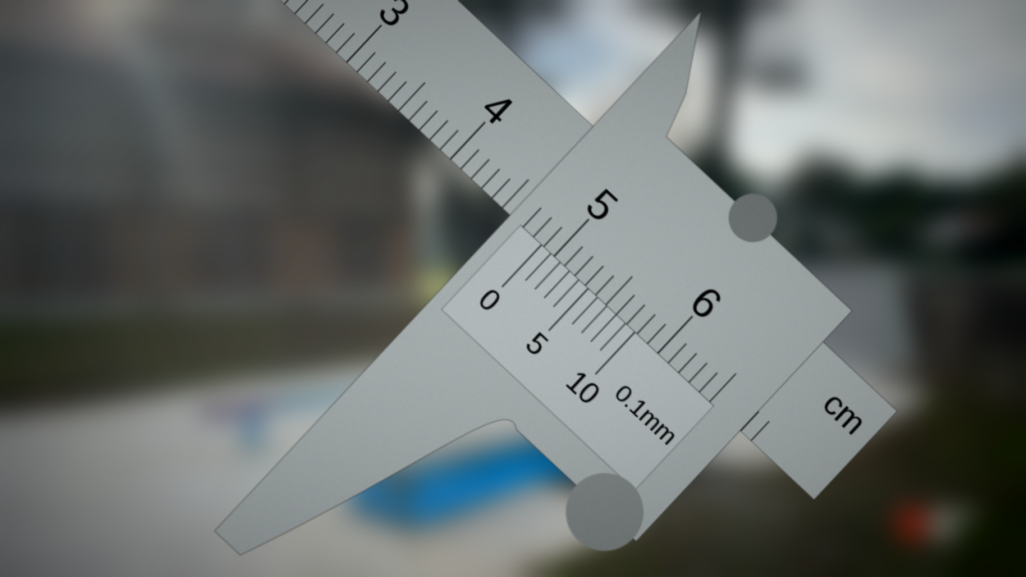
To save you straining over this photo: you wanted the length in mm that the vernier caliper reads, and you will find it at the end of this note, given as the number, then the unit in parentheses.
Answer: 48.8 (mm)
